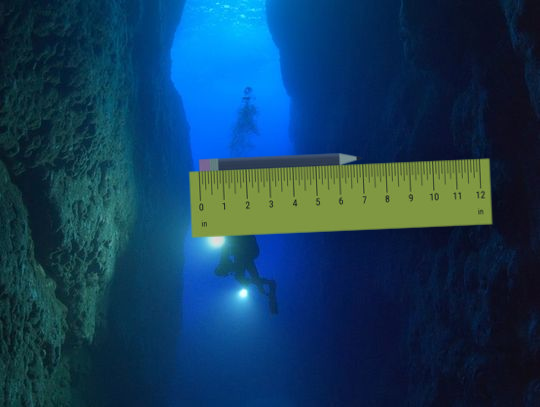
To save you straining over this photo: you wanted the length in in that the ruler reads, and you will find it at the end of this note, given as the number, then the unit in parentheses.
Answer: 7 (in)
